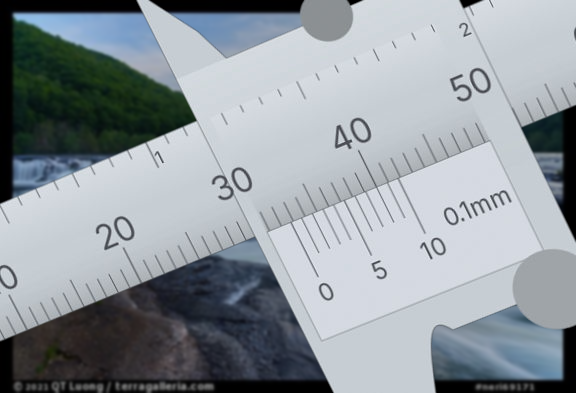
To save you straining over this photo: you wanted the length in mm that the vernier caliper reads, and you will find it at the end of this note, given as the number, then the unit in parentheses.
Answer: 32.8 (mm)
